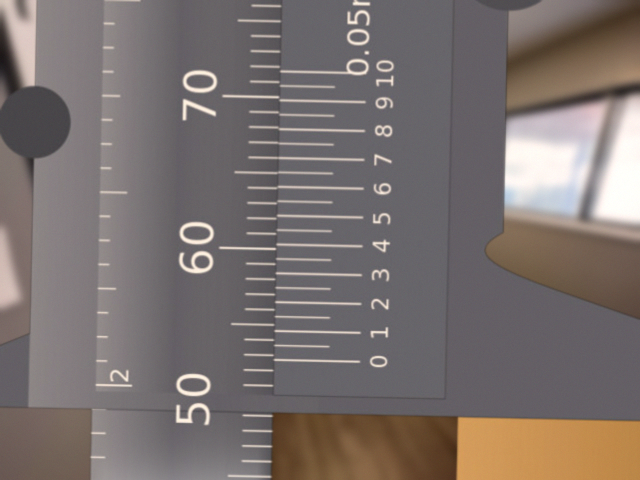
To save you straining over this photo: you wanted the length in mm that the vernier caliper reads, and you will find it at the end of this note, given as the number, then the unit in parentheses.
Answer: 52.7 (mm)
